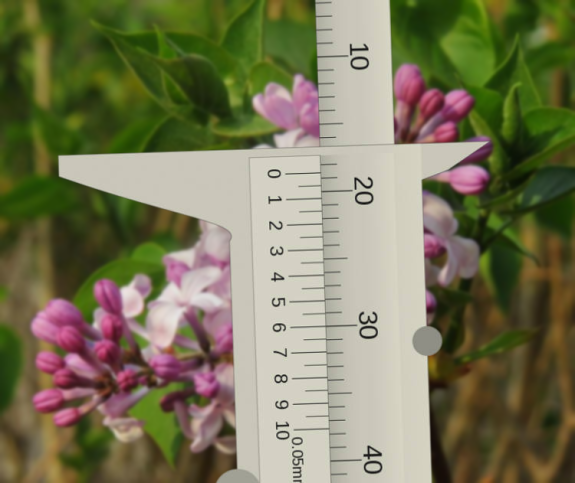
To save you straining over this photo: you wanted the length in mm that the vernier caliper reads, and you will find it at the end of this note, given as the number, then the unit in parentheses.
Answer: 18.6 (mm)
